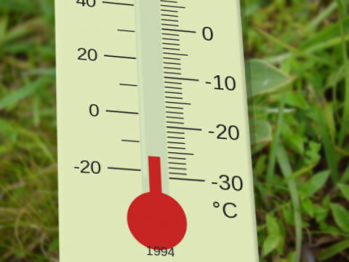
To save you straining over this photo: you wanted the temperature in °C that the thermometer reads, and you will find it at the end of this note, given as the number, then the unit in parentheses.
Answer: -26 (°C)
